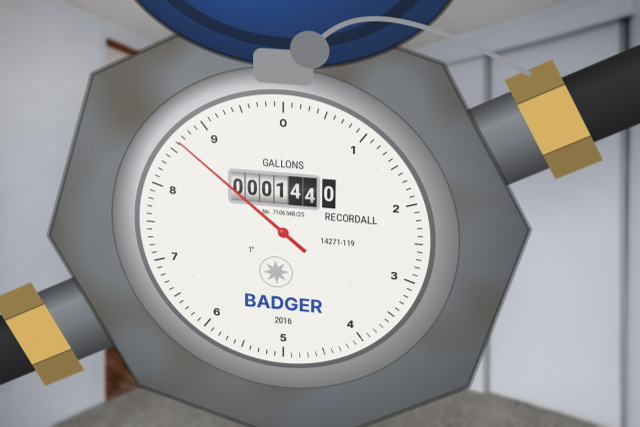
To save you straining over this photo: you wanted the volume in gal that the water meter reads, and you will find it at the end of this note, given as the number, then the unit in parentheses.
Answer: 1438.6 (gal)
